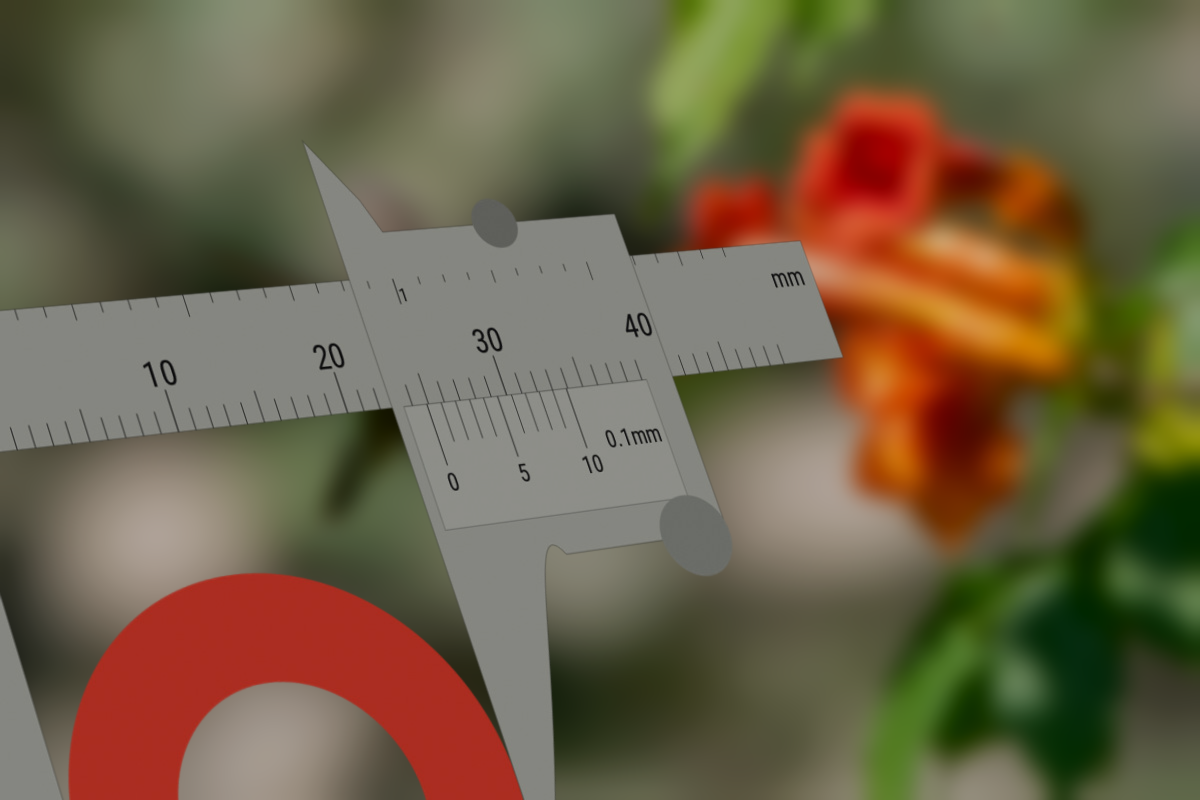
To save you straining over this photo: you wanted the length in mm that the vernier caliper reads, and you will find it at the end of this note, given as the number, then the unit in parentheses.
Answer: 24.9 (mm)
